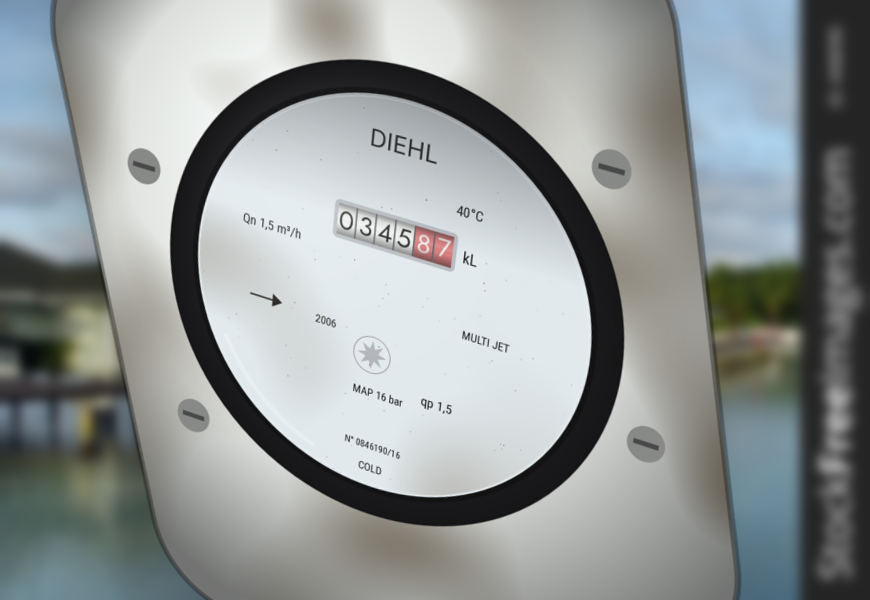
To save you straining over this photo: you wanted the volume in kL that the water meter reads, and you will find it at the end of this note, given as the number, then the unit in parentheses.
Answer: 345.87 (kL)
